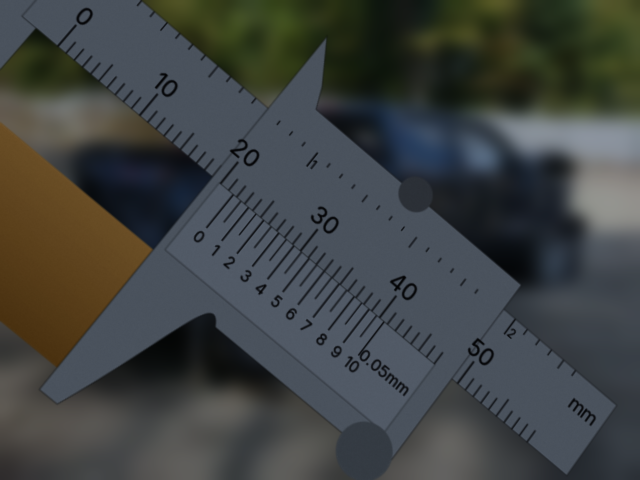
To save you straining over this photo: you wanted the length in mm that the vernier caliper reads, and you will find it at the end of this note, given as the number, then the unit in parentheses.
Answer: 21.6 (mm)
